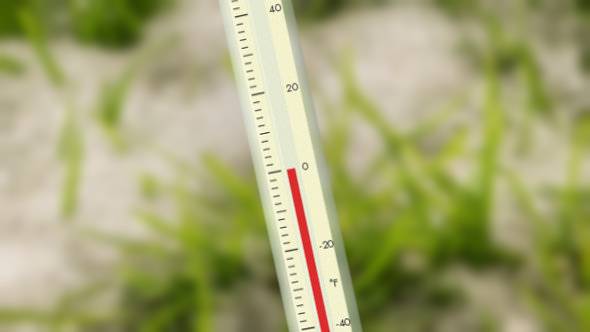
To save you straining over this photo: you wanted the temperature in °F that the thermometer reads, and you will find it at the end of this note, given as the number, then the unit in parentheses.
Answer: 0 (°F)
